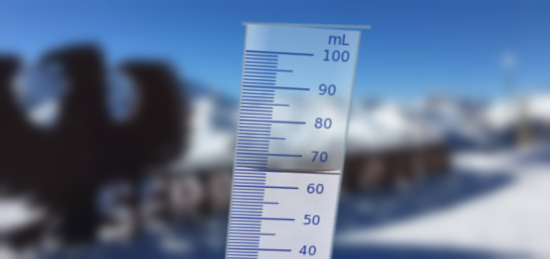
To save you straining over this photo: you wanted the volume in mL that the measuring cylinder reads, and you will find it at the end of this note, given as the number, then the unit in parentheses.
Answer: 65 (mL)
